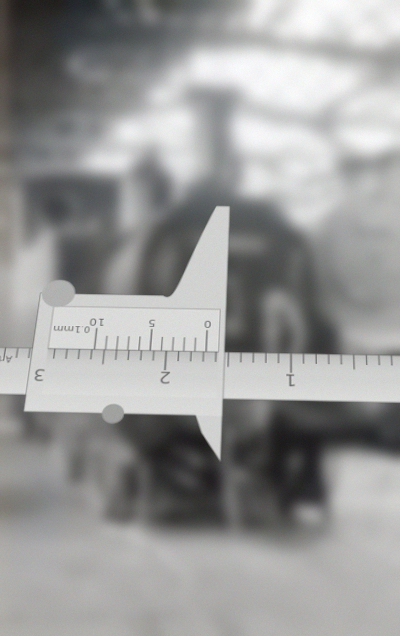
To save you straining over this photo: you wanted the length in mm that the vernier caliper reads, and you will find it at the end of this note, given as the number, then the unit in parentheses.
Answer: 16.8 (mm)
